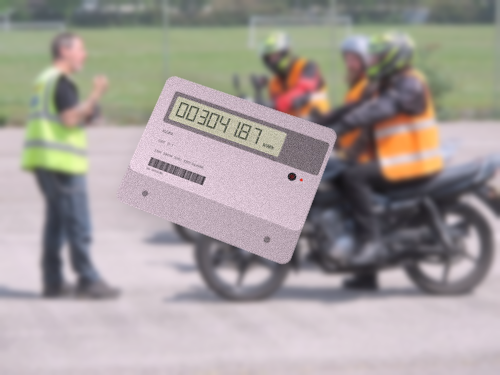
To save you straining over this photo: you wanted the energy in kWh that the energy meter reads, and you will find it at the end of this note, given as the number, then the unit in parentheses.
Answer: 3041.87 (kWh)
